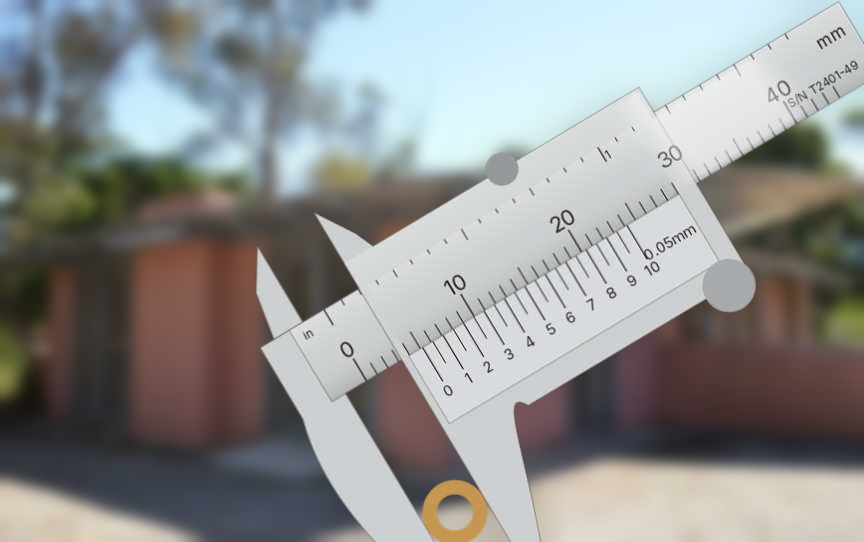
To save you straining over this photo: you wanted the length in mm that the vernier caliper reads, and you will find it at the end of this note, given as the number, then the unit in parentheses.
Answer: 5.2 (mm)
